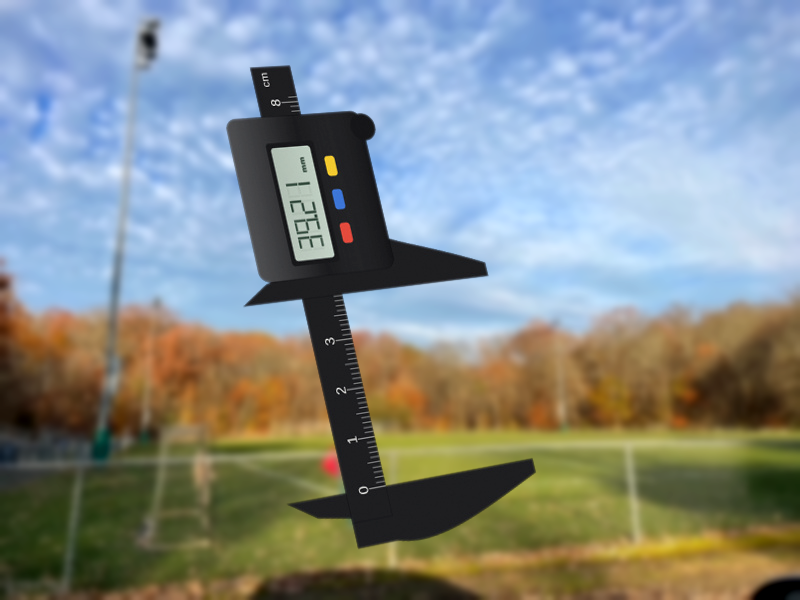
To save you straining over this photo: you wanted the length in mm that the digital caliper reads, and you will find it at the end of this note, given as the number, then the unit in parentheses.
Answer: 39.21 (mm)
